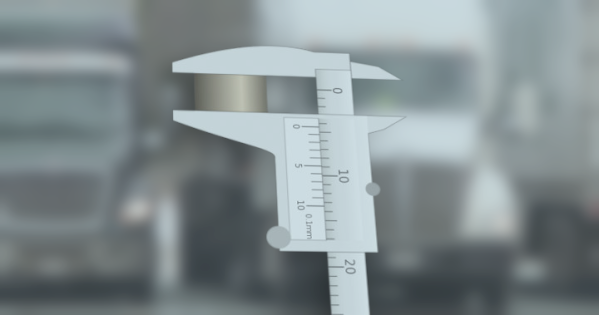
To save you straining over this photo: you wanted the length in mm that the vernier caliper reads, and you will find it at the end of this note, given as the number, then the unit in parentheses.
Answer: 4.4 (mm)
